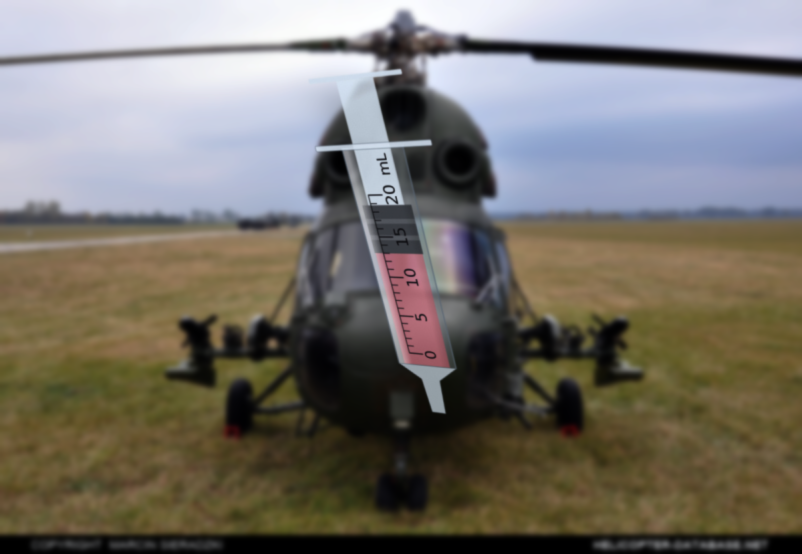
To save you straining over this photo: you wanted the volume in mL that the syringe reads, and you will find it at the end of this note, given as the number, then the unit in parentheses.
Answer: 13 (mL)
